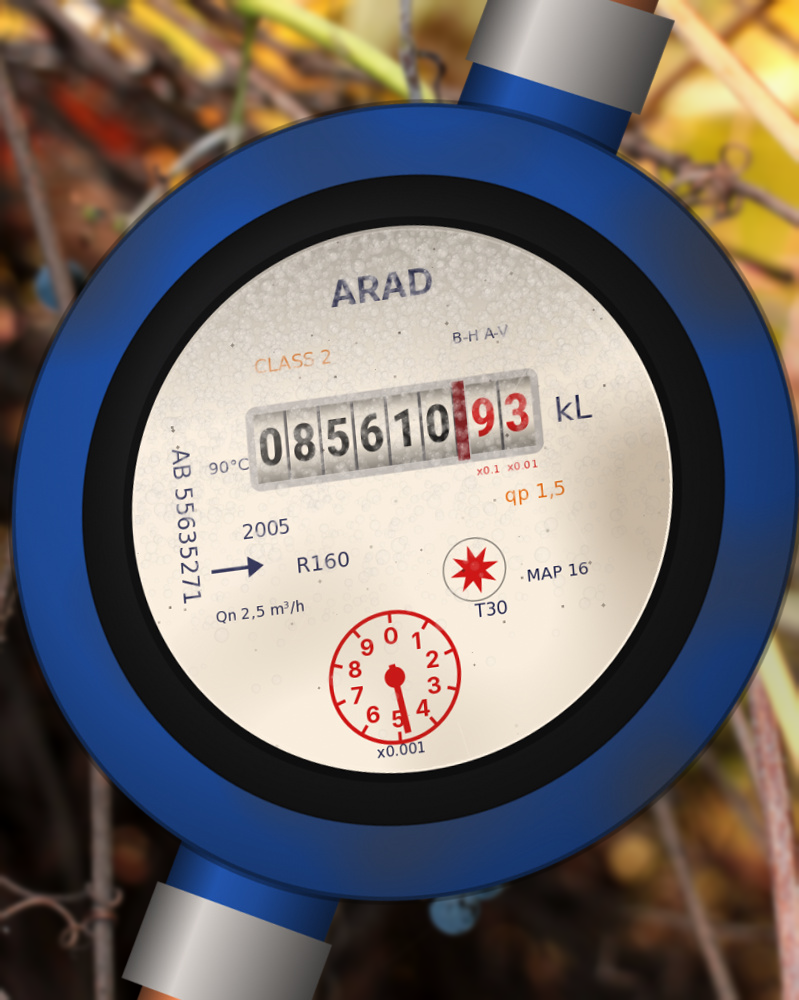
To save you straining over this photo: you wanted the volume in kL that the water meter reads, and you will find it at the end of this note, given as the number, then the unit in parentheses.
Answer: 85610.934 (kL)
